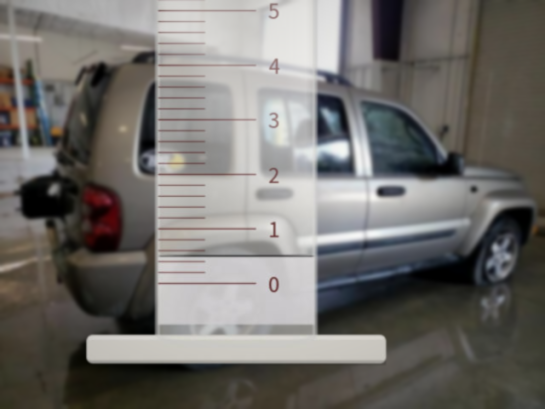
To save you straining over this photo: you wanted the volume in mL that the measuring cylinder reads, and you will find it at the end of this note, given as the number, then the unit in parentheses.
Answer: 0.5 (mL)
